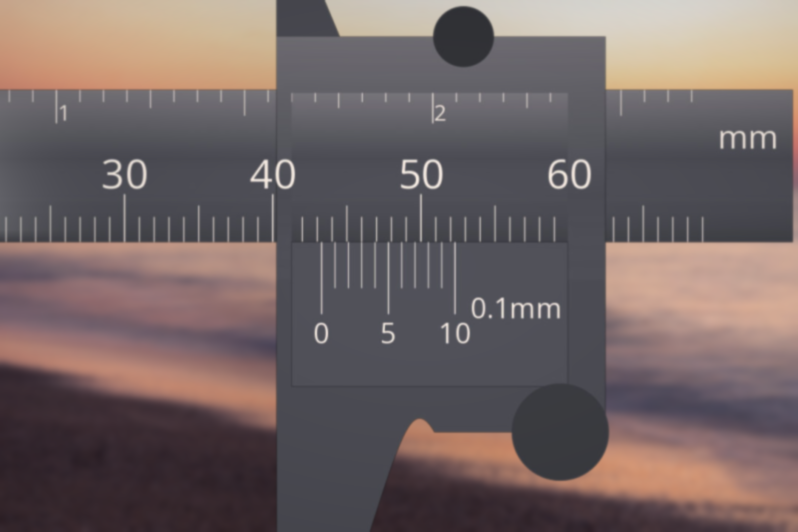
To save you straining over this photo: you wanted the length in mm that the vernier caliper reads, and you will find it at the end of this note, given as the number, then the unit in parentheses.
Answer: 43.3 (mm)
